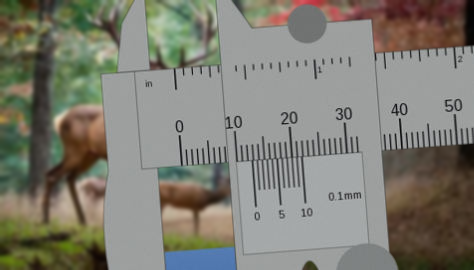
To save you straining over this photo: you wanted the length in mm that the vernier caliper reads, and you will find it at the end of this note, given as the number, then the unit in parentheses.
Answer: 12.8 (mm)
